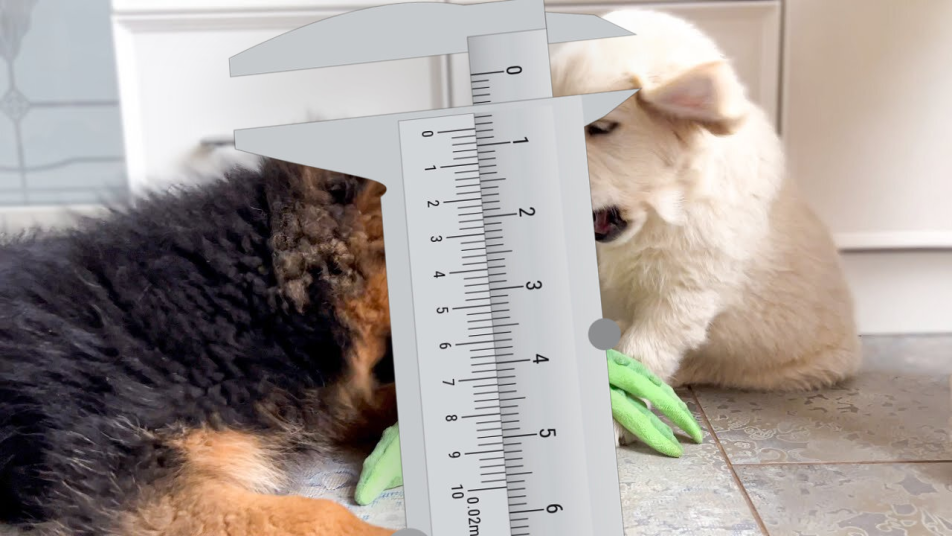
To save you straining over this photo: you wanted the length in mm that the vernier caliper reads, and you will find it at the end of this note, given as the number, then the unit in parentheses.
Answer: 7.6 (mm)
